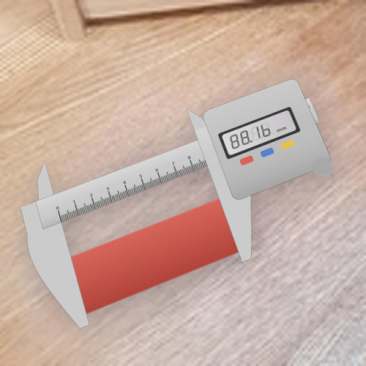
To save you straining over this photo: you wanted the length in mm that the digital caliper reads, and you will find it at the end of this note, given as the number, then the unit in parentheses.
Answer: 88.16 (mm)
